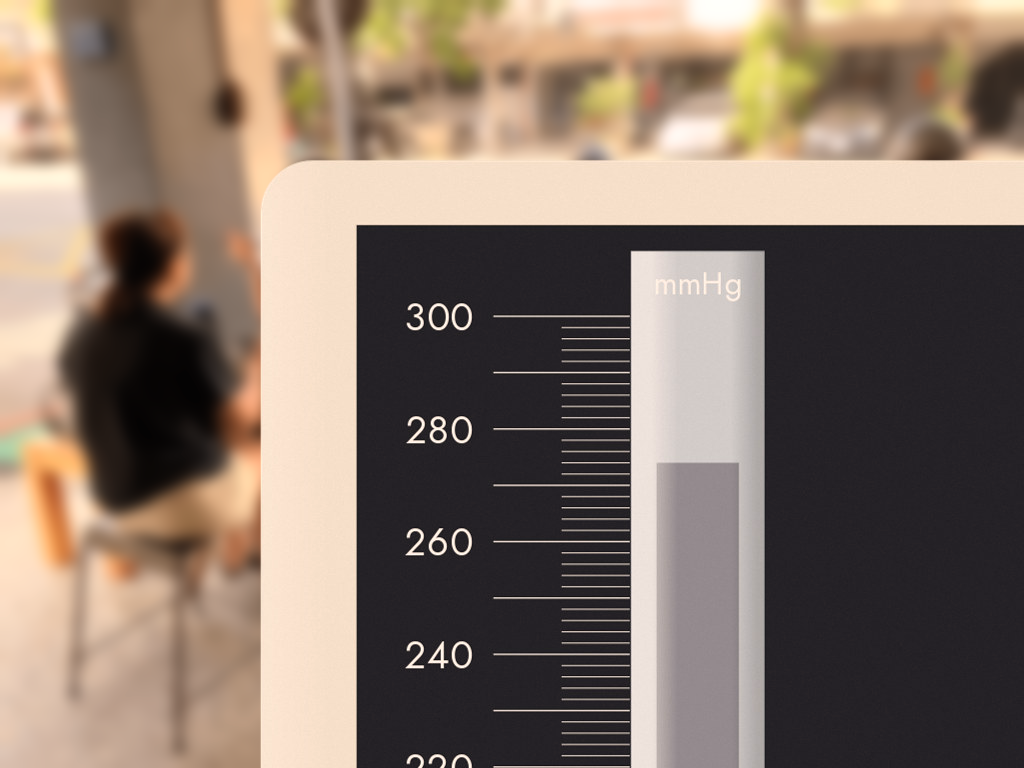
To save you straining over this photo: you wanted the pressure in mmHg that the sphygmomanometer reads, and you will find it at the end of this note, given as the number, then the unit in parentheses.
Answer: 274 (mmHg)
